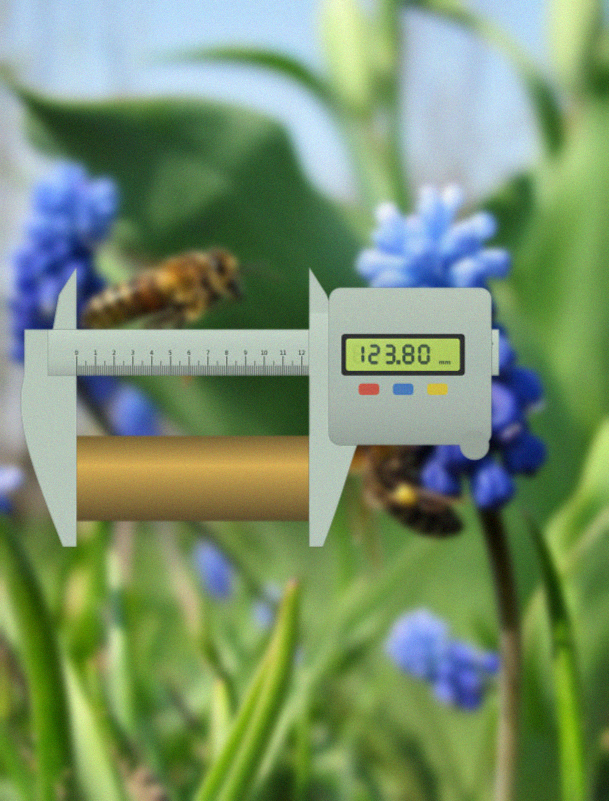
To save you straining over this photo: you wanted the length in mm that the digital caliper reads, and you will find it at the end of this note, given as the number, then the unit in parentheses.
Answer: 123.80 (mm)
